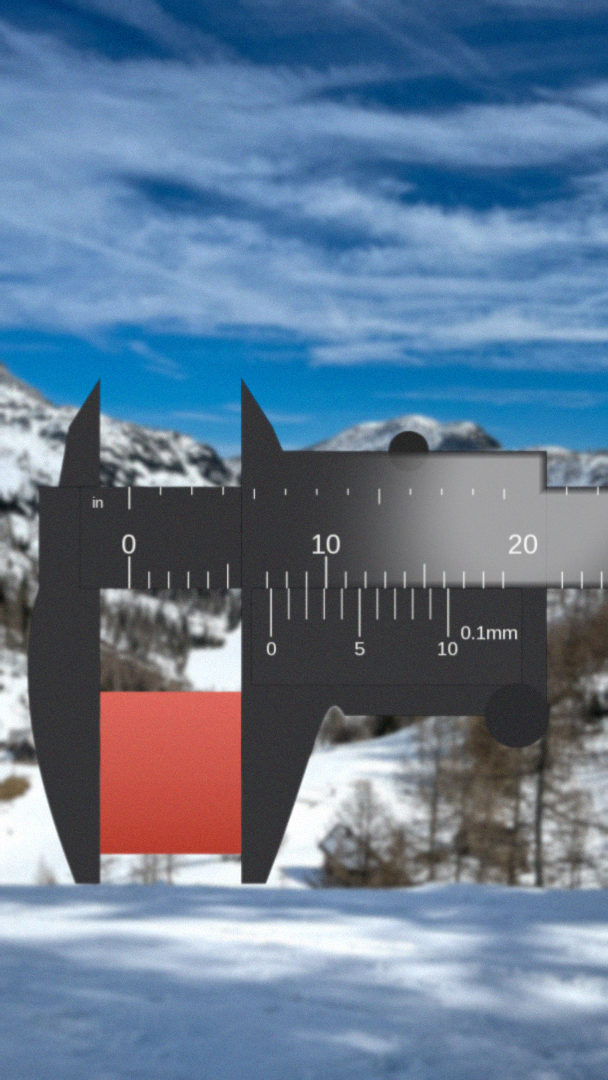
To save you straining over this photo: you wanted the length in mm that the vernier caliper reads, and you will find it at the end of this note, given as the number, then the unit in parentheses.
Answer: 7.2 (mm)
